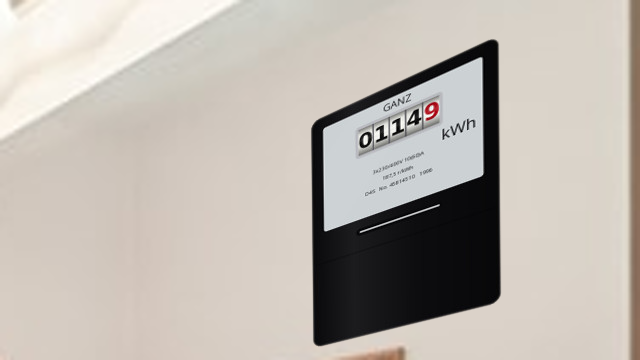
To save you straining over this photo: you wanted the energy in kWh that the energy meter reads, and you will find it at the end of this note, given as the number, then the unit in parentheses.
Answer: 114.9 (kWh)
